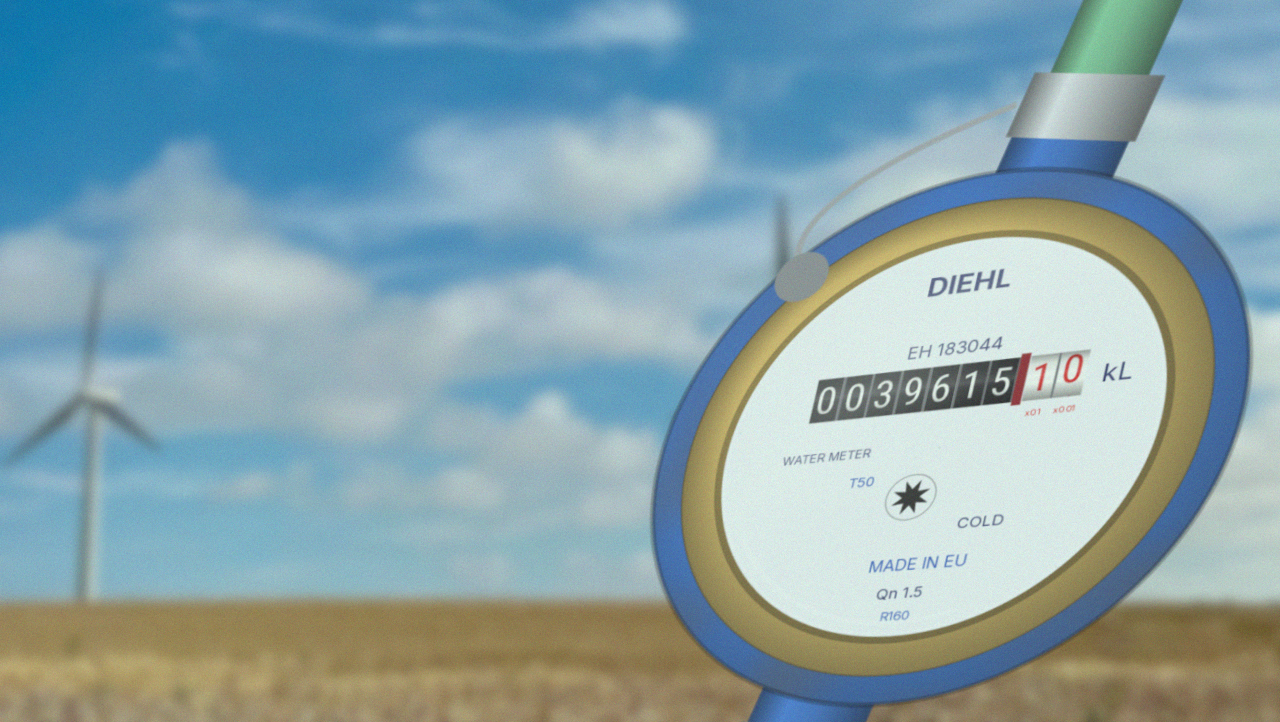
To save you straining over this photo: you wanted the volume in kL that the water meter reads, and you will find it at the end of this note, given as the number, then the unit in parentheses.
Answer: 39615.10 (kL)
